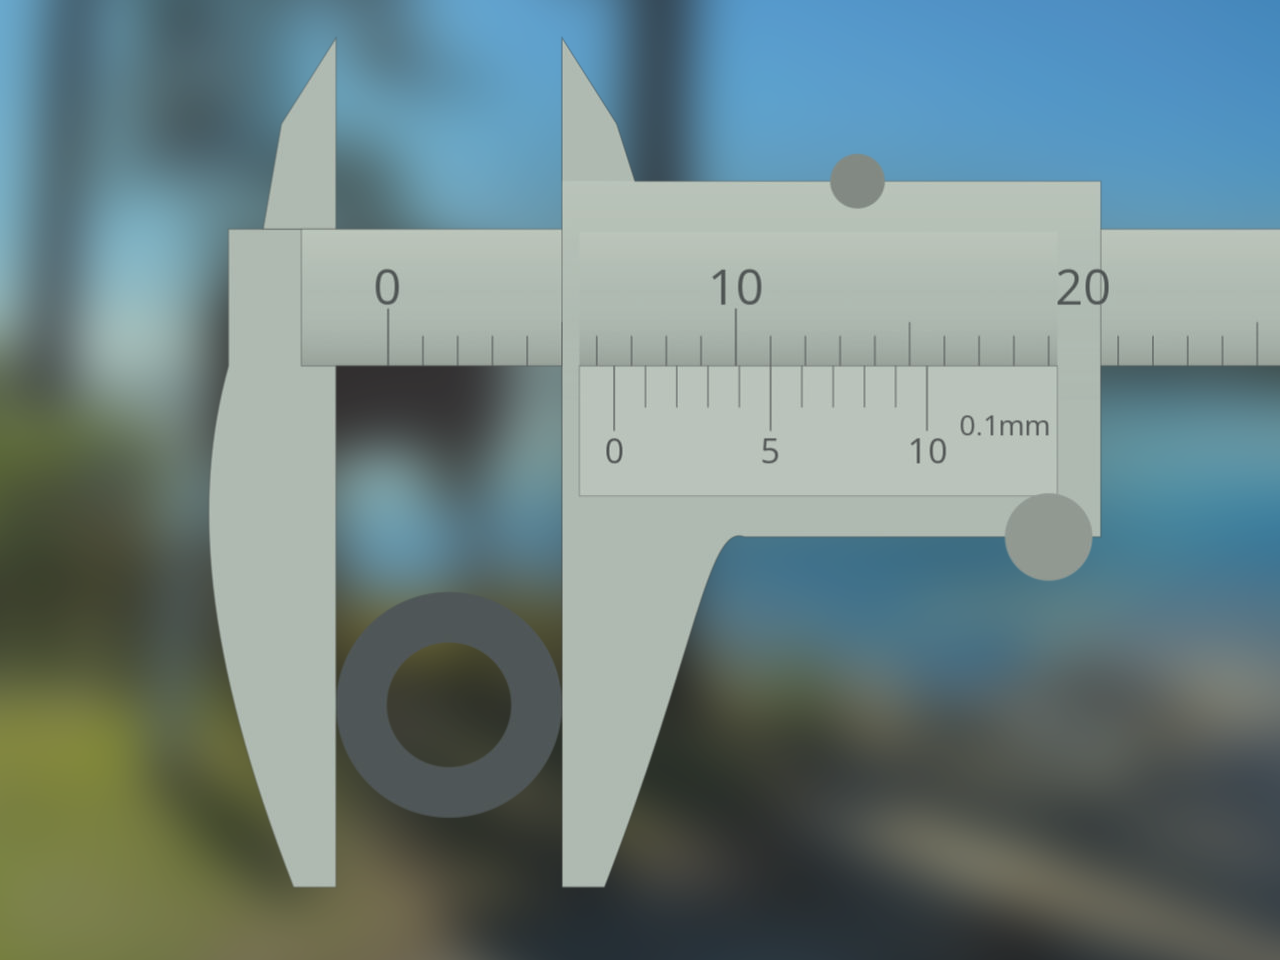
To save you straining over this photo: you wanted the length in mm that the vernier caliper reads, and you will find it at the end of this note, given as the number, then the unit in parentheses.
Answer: 6.5 (mm)
